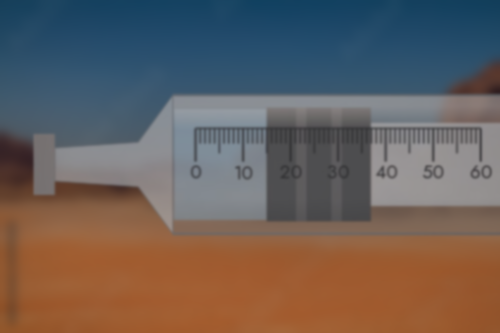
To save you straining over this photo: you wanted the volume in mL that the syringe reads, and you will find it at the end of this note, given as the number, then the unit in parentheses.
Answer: 15 (mL)
